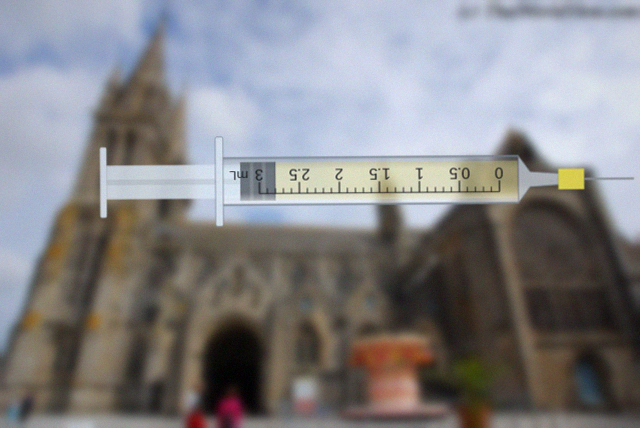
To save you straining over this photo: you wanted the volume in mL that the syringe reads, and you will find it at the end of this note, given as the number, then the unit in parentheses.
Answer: 2.8 (mL)
